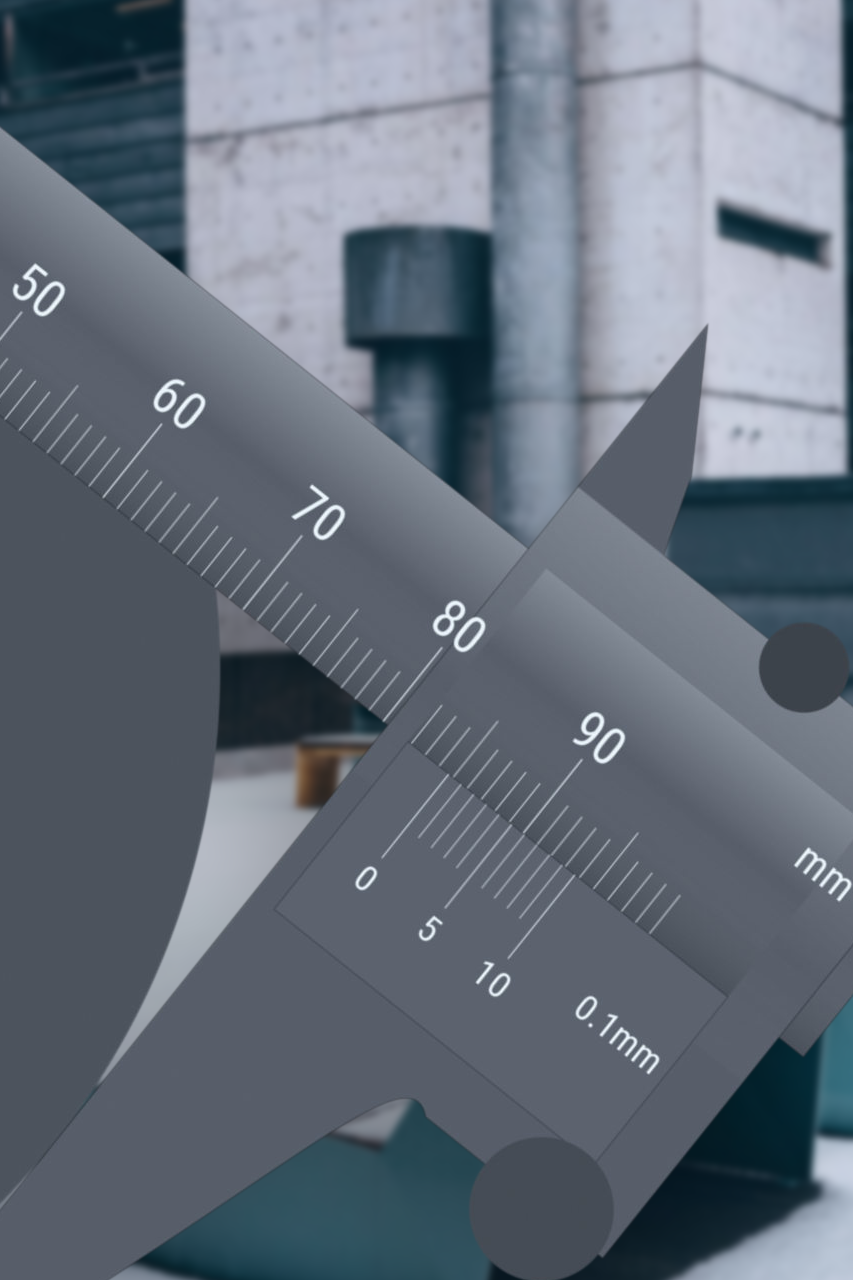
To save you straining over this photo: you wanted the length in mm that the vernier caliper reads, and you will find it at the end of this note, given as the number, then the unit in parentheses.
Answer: 84.7 (mm)
